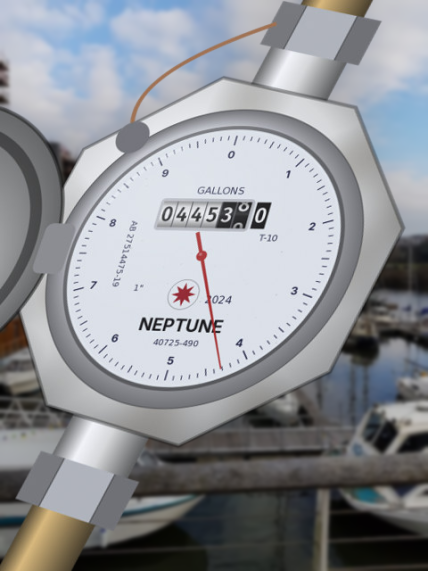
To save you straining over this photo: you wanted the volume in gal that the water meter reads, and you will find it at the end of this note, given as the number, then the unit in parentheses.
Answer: 445384.3 (gal)
